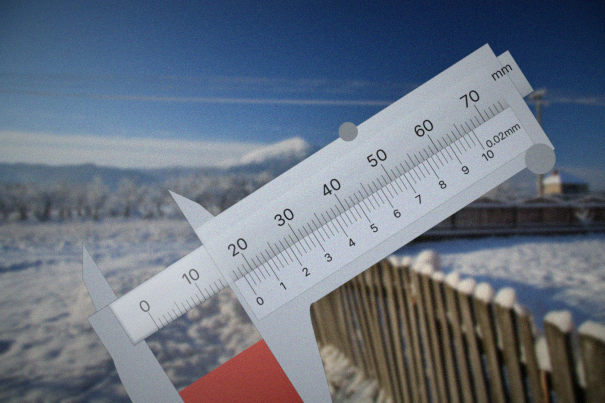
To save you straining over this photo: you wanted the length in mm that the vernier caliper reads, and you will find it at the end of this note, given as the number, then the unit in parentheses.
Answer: 18.2 (mm)
